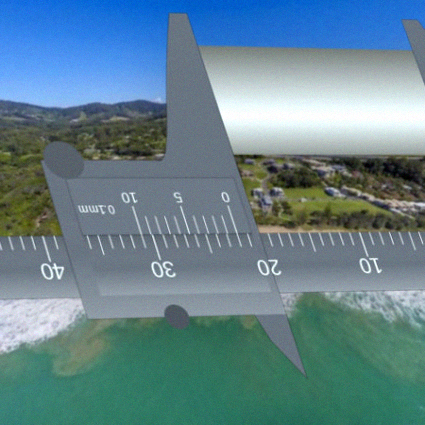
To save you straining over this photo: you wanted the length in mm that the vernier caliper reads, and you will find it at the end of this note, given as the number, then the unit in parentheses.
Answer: 22.0 (mm)
